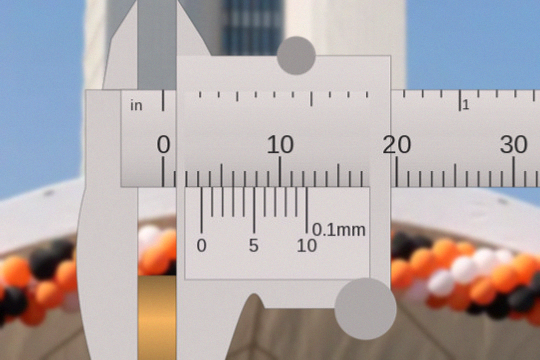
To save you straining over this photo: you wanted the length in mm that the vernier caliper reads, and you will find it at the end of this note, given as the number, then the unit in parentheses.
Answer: 3.3 (mm)
